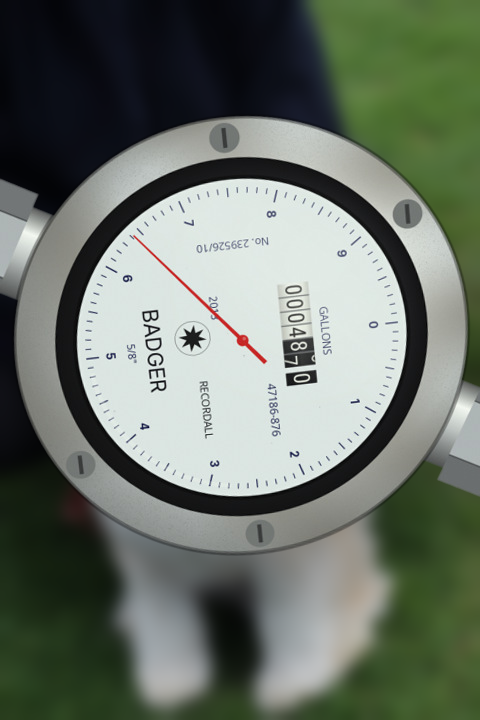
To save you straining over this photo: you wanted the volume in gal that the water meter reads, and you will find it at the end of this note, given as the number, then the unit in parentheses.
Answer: 4866.4 (gal)
